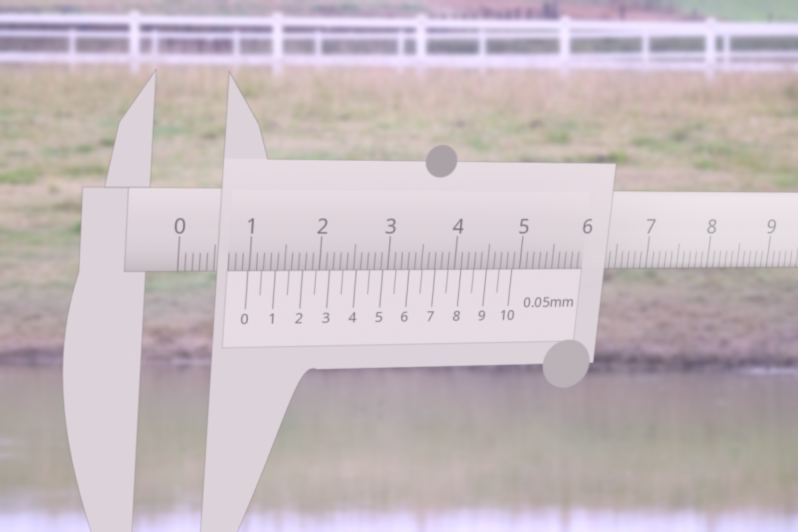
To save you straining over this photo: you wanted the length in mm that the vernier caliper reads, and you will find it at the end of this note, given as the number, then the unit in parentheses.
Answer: 9.8 (mm)
